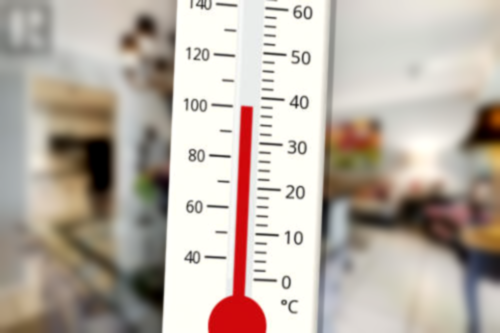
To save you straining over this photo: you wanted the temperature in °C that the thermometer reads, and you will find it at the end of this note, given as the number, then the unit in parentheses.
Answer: 38 (°C)
